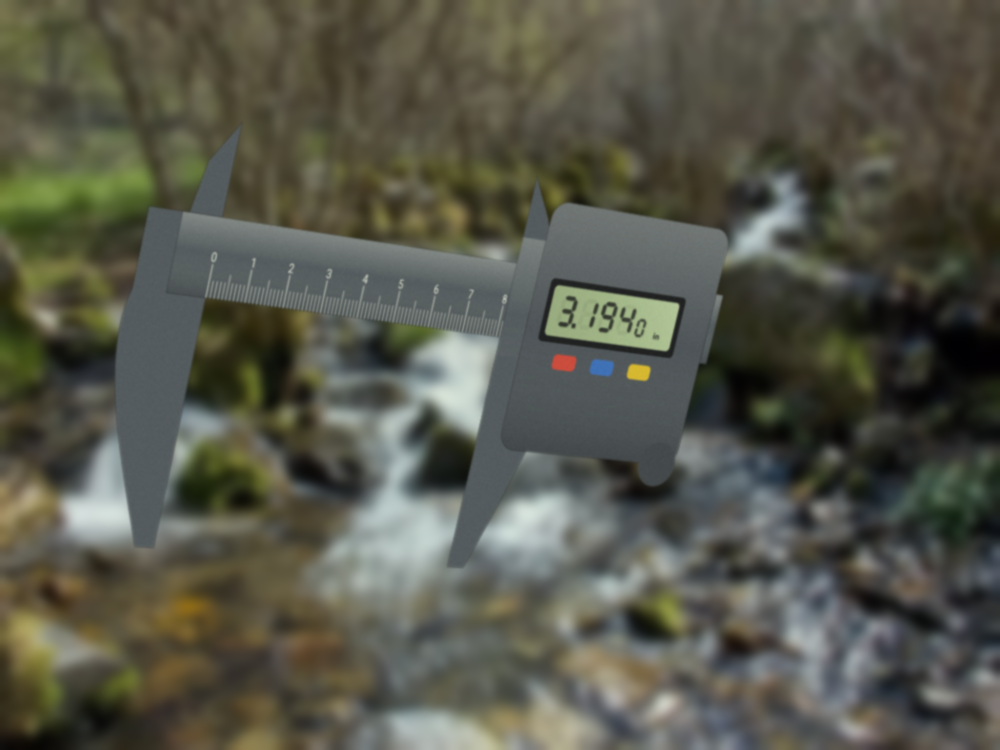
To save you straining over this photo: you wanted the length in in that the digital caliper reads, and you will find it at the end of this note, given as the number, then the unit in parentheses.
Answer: 3.1940 (in)
